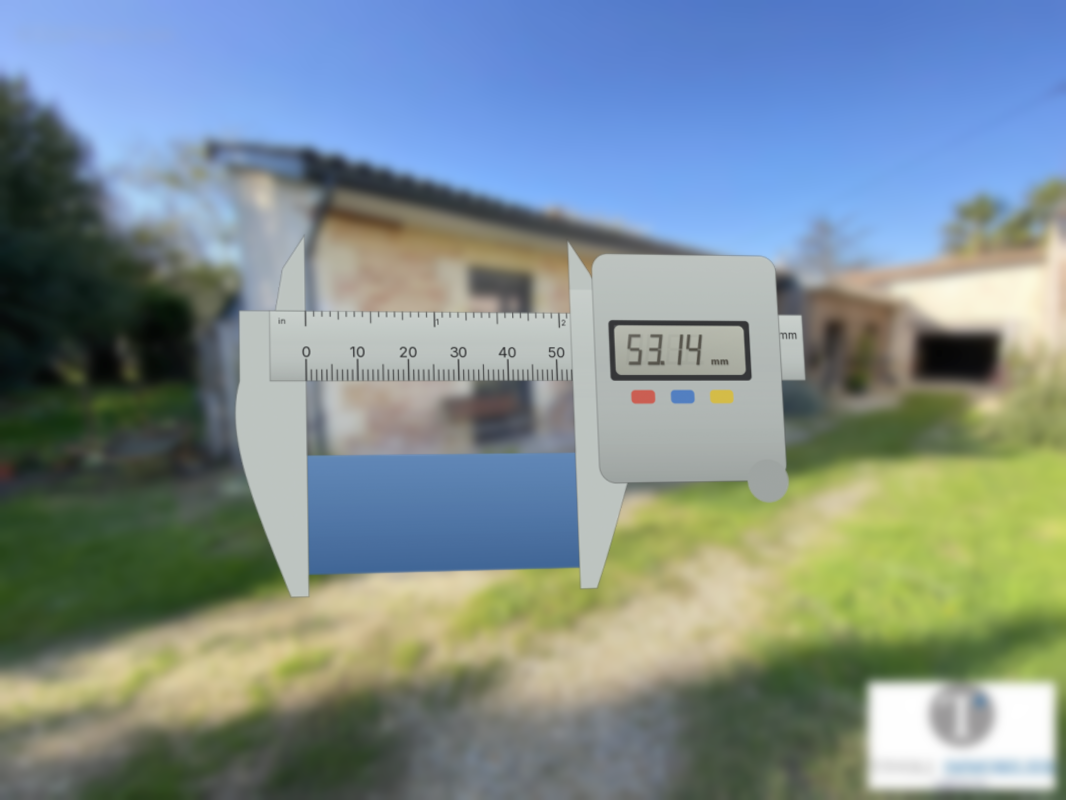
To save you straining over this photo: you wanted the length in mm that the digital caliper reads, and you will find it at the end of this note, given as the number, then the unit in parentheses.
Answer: 53.14 (mm)
